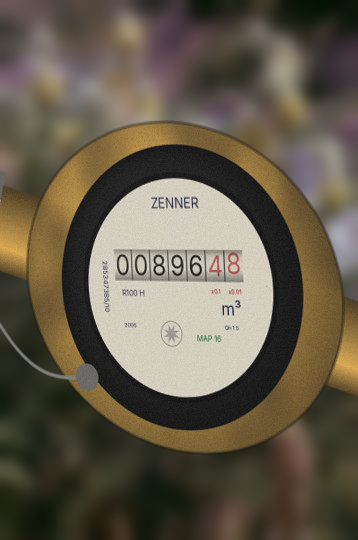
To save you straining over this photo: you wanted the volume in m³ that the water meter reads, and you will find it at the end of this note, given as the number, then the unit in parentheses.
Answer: 896.48 (m³)
